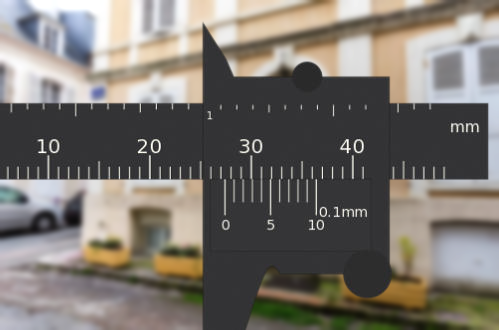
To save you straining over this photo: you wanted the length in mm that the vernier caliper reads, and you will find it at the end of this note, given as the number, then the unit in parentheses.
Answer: 27.4 (mm)
